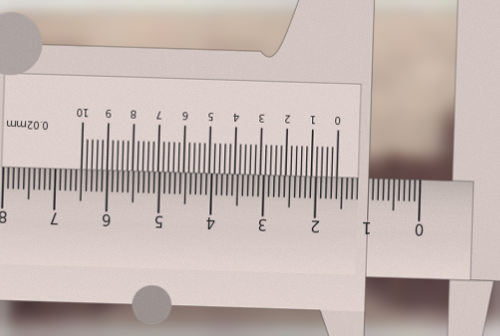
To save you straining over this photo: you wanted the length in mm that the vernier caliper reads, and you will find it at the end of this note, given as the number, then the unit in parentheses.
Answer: 16.0 (mm)
